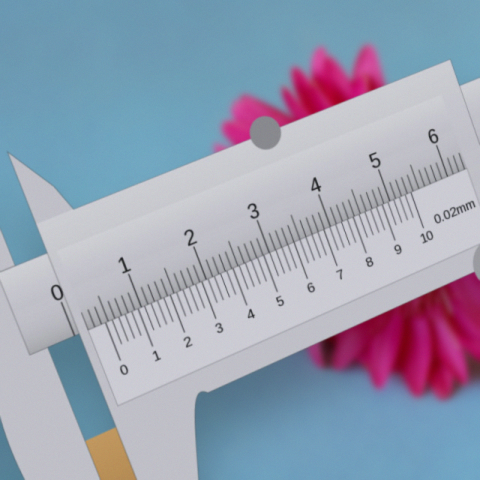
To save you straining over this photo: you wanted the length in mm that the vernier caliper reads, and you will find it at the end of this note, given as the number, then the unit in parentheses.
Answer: 4.6 (mm)
